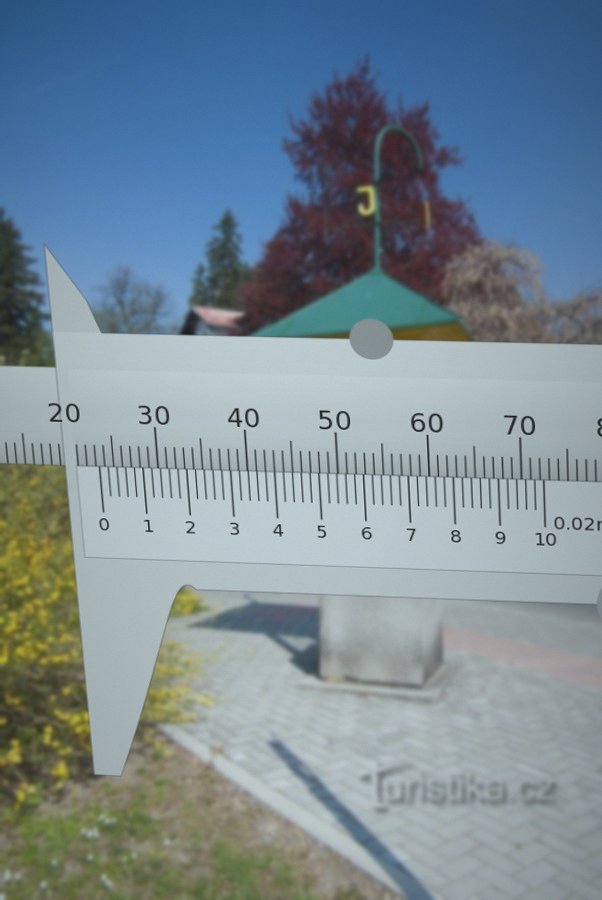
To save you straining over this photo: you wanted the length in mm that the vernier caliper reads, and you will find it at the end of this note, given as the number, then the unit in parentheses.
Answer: 23.4 (mm)
